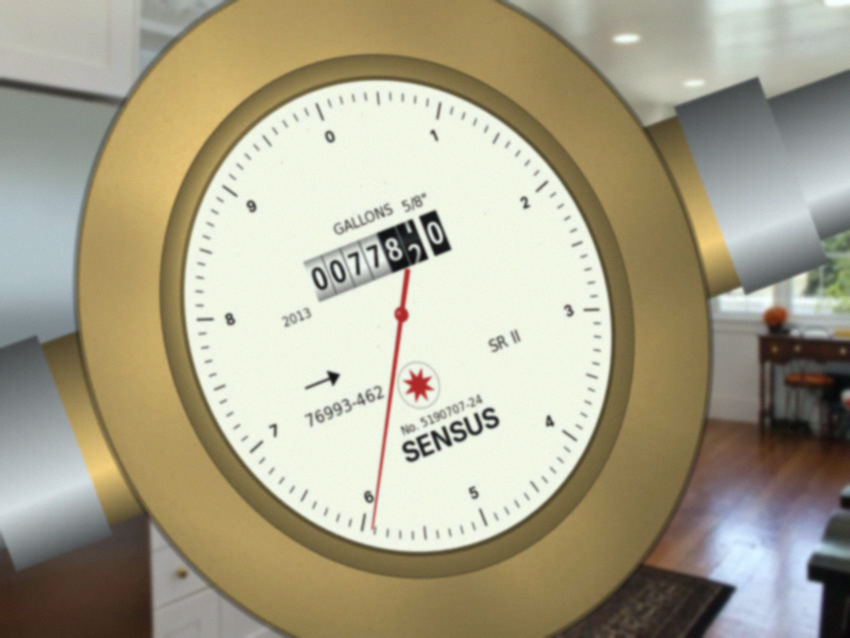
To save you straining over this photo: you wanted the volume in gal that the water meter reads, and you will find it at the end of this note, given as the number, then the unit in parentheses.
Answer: 77815.9 (gal)
